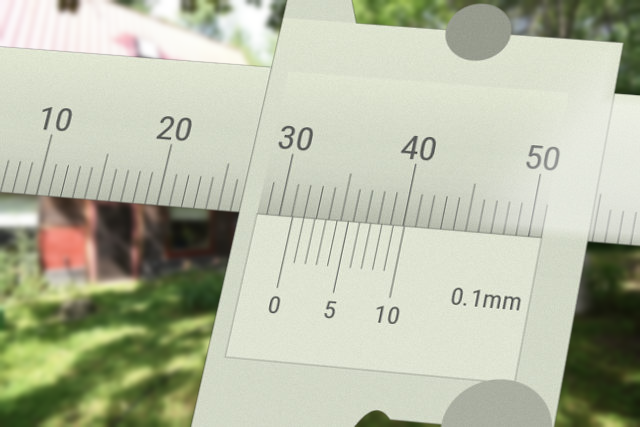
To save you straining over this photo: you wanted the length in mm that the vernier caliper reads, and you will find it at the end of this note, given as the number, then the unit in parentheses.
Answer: 31.1 (mm)
